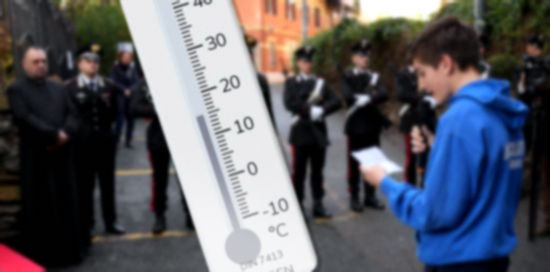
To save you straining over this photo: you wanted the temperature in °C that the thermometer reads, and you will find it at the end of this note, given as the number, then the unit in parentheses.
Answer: 15 (°C)
